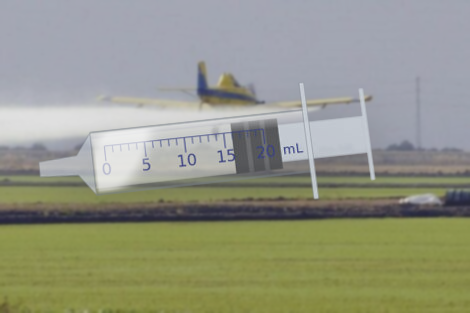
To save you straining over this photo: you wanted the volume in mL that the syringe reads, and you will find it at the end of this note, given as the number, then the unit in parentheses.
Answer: 16 (mL)
